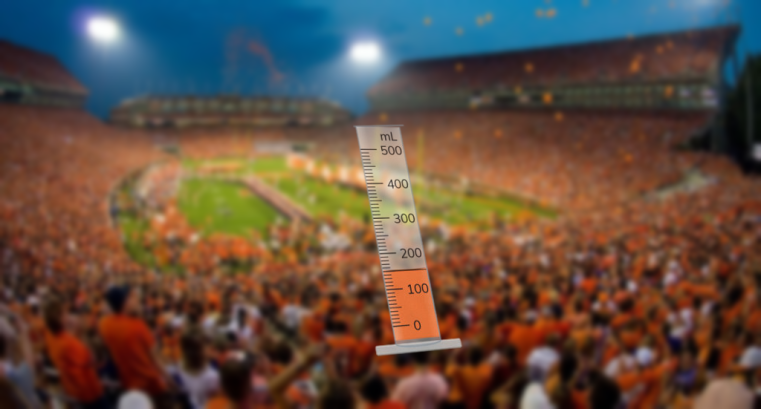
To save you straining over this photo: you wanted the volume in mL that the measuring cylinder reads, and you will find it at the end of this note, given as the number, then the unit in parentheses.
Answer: 150 (mL)
